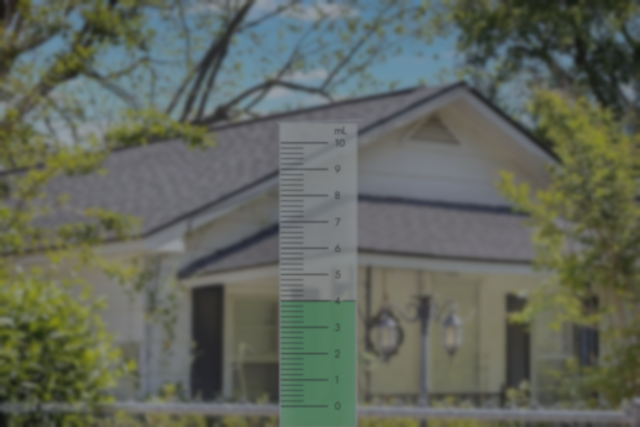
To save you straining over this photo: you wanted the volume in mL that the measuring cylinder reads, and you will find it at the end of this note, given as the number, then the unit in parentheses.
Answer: 4 (mL)
